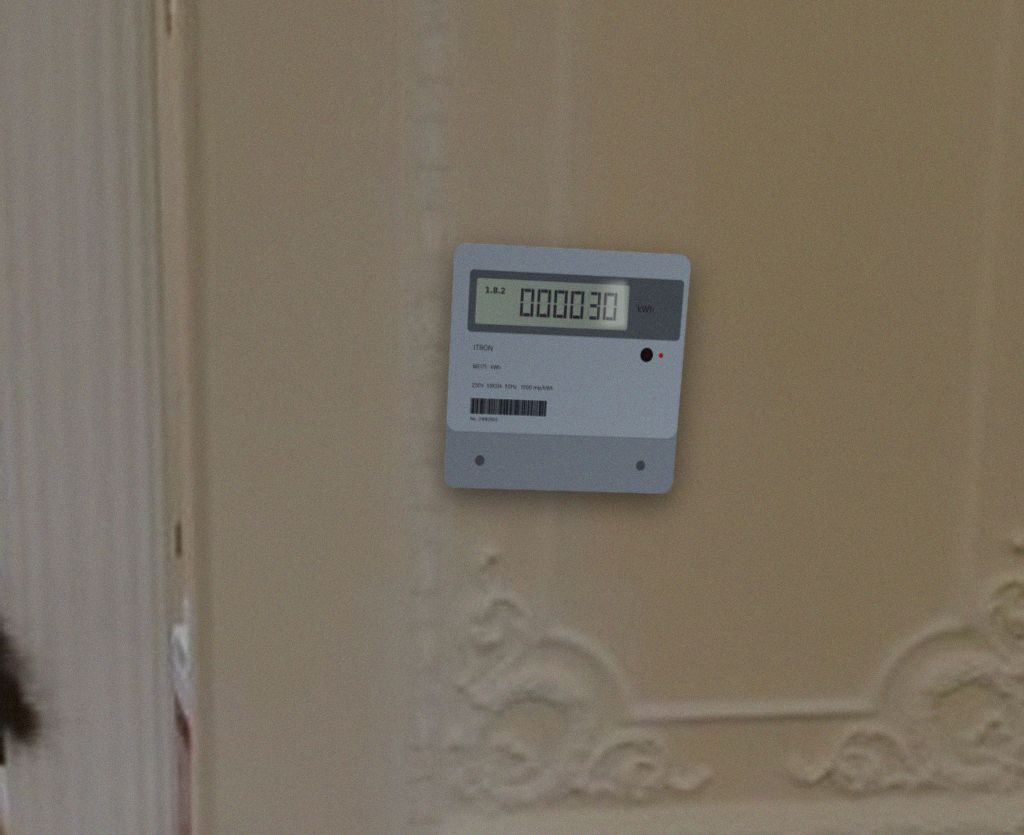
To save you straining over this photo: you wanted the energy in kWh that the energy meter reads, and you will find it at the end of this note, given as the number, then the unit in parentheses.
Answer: 30 (kWh)
